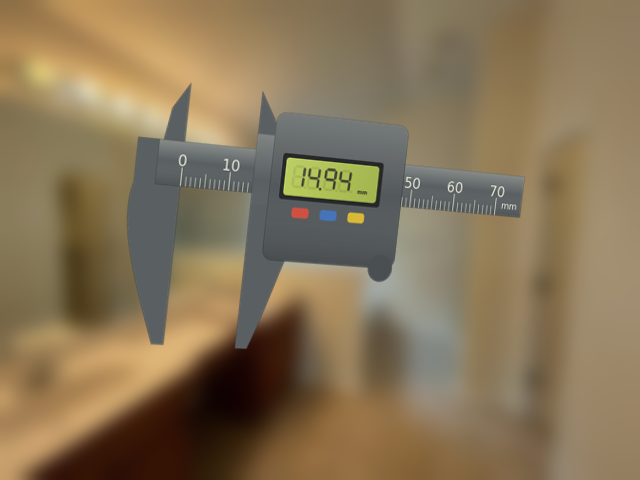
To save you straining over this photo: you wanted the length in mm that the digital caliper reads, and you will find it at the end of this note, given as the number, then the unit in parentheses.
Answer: 14.94 (mm)
